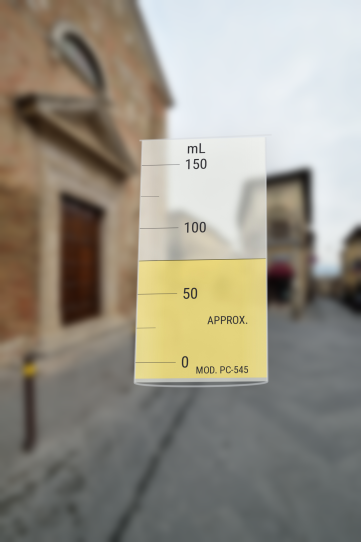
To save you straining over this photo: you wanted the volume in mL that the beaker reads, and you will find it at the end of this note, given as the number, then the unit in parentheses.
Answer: 75 (mL)
